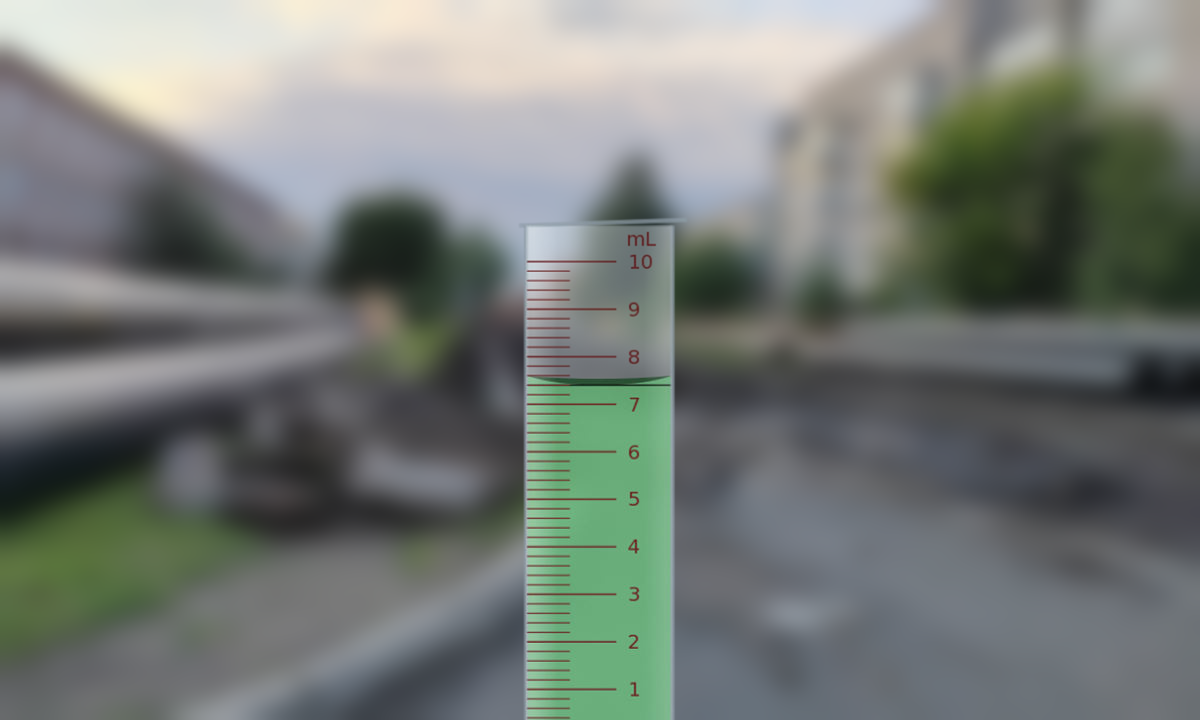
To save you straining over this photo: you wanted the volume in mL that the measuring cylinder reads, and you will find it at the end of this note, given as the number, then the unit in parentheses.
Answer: 7.4 (mL)
